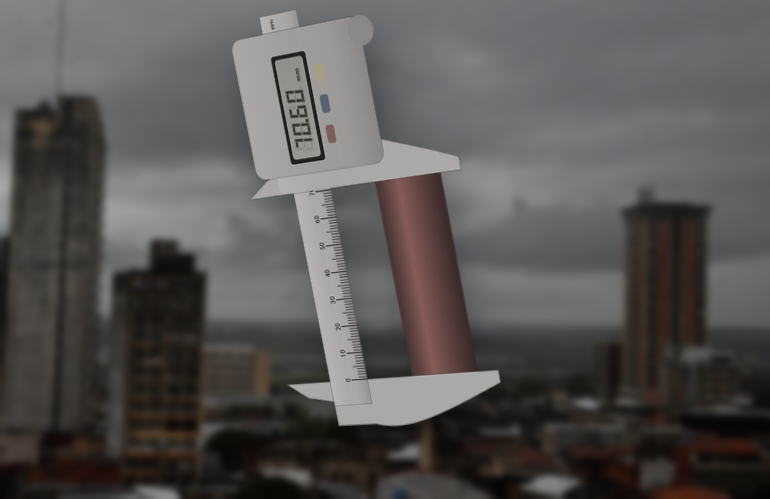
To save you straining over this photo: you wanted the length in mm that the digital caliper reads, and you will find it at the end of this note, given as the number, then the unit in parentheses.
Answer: 70.60 (mm)
